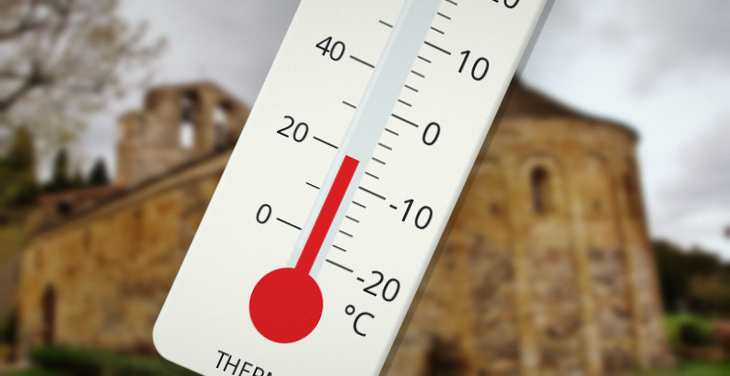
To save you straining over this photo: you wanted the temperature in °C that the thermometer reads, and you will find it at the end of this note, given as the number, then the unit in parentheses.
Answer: -7 (°C)
